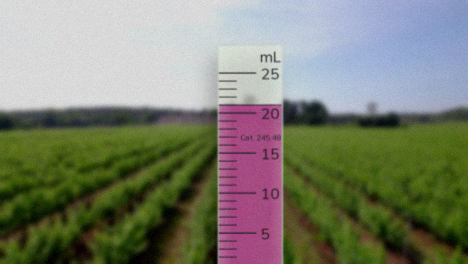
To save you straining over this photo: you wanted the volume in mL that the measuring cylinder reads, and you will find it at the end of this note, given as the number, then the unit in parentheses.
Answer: 21 (mL)
